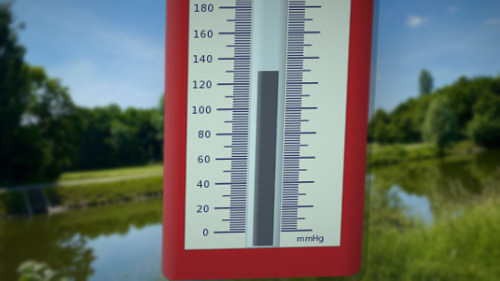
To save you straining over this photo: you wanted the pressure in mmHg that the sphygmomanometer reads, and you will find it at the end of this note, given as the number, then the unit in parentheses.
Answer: 130 (mmHg)
